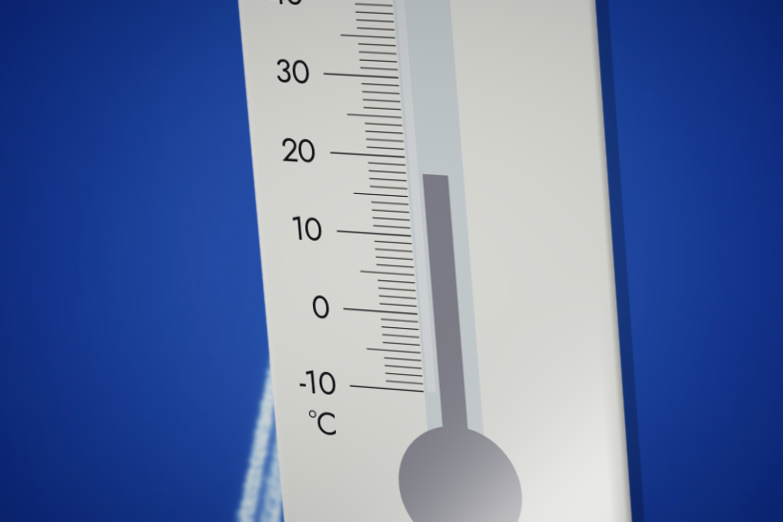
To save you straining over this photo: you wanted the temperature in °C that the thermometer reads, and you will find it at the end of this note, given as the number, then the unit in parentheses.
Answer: 18 (°C)
